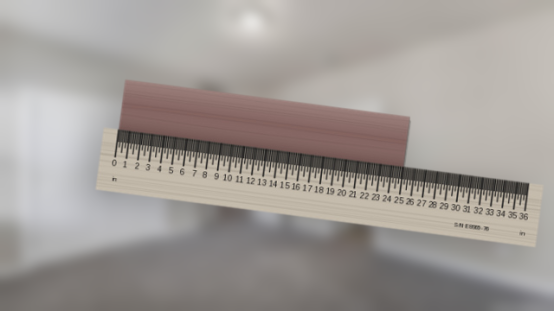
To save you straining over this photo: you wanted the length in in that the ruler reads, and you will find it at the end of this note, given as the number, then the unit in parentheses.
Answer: 25 (in)
